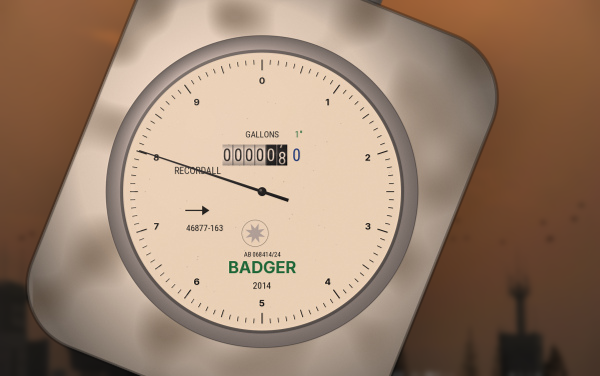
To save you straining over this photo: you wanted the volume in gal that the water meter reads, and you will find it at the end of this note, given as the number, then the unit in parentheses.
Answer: 78.0 (gal)
